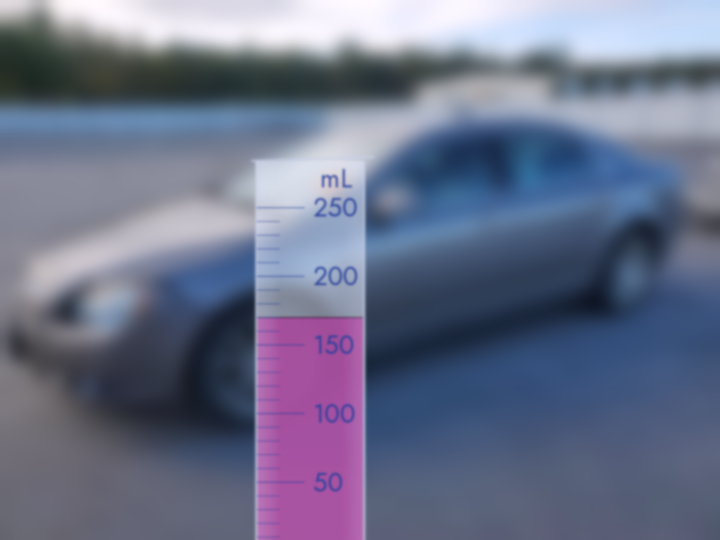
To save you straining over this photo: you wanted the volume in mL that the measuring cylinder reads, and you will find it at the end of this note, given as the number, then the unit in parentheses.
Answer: 170 (mL)
